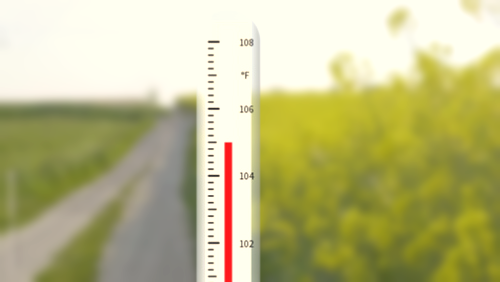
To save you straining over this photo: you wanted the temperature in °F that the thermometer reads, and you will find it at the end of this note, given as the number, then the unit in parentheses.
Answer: 105 (°F)
